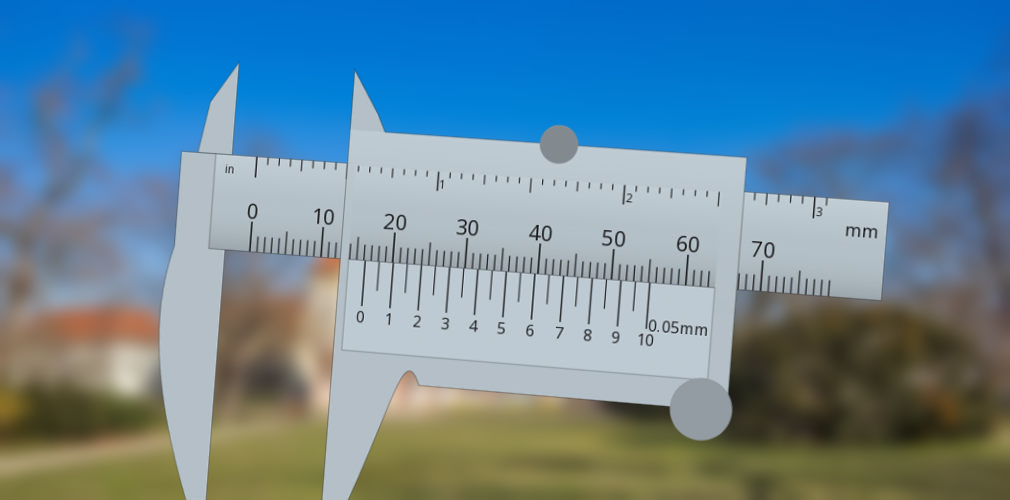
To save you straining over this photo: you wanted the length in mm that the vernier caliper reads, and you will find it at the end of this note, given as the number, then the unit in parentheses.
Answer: 16.2 (mm)
